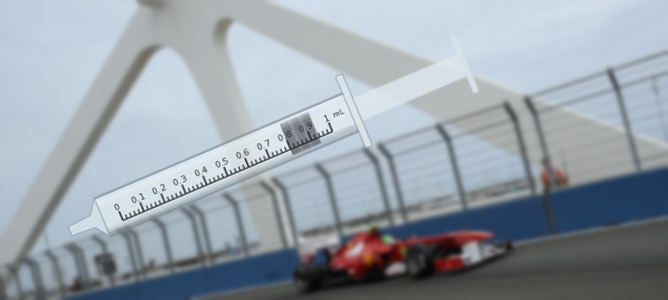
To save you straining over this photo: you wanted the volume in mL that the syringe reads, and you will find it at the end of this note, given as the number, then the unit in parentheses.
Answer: 0.8 (mL)
